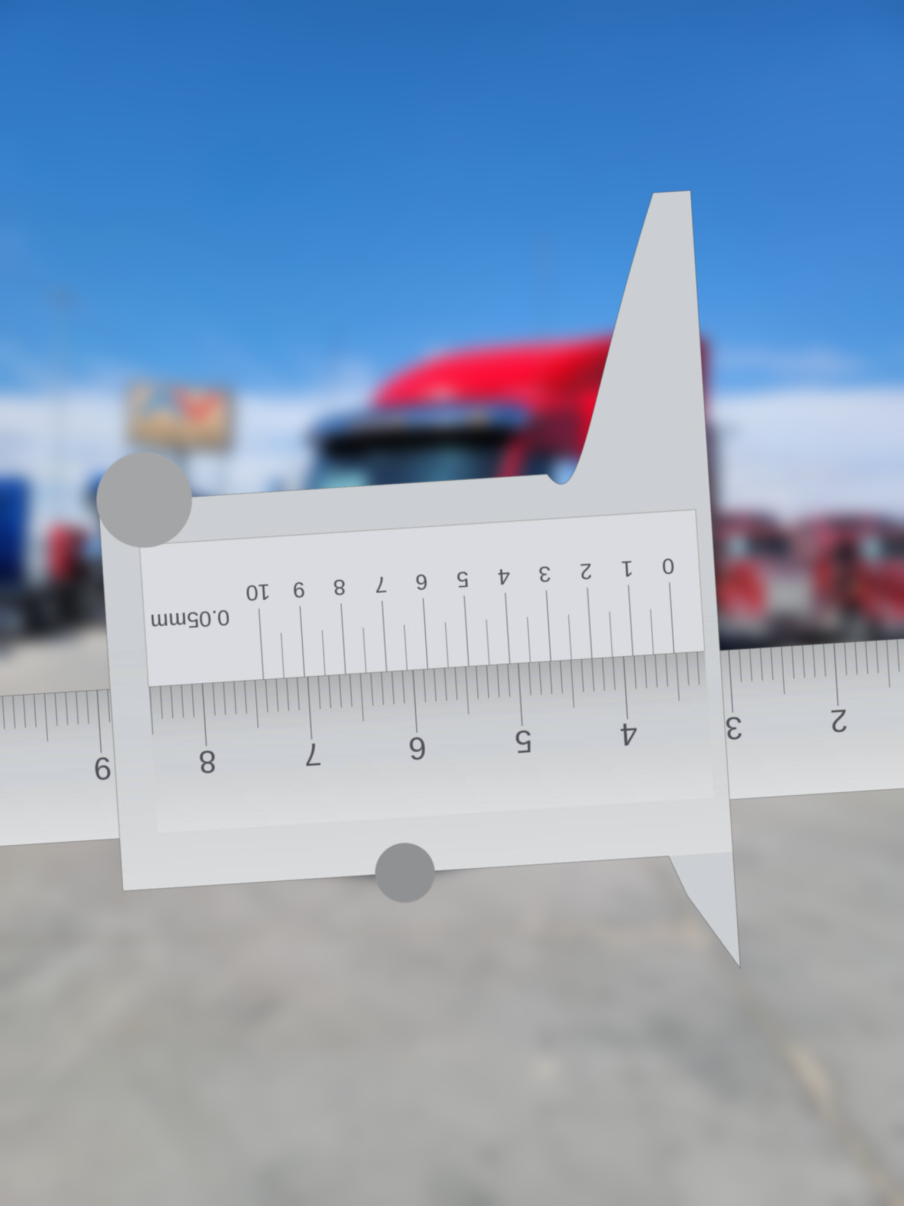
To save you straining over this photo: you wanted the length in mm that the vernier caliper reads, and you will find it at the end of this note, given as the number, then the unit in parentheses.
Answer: 35.2 (mm)
